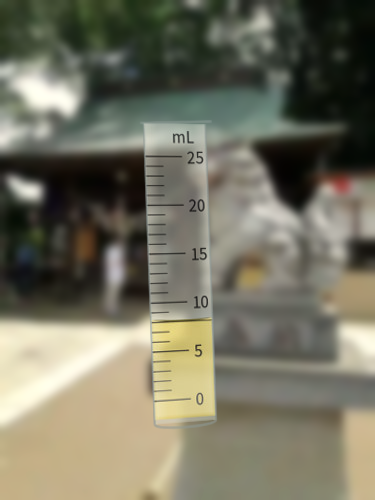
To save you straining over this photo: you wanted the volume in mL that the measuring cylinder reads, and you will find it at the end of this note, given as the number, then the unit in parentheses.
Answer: 8 (mL)
